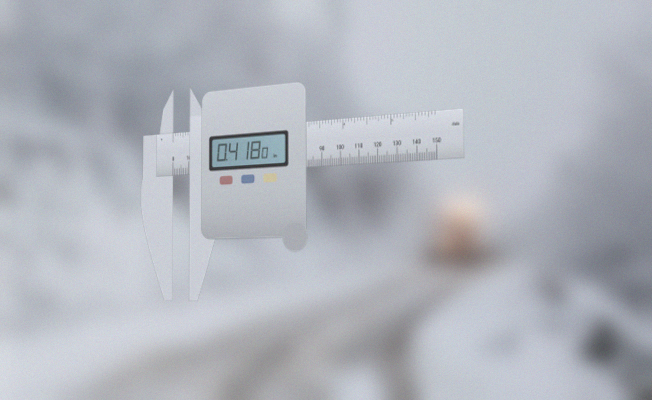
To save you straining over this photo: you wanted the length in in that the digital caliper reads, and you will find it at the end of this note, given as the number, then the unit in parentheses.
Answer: 0.4180 (in)
